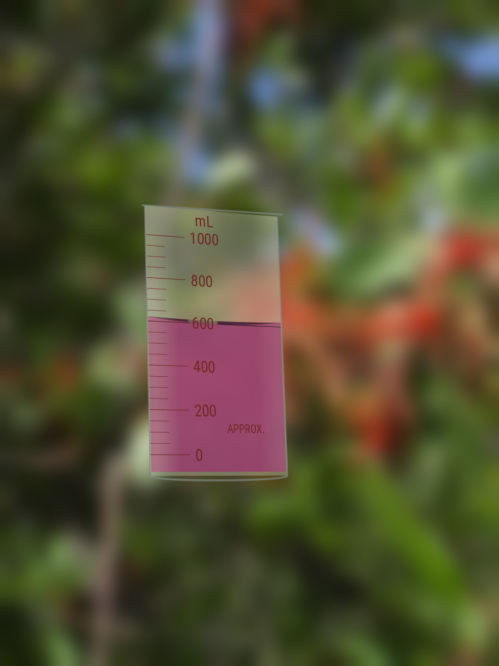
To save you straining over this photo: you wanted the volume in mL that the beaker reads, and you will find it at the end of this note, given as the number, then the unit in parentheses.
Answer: 600 (mL)
